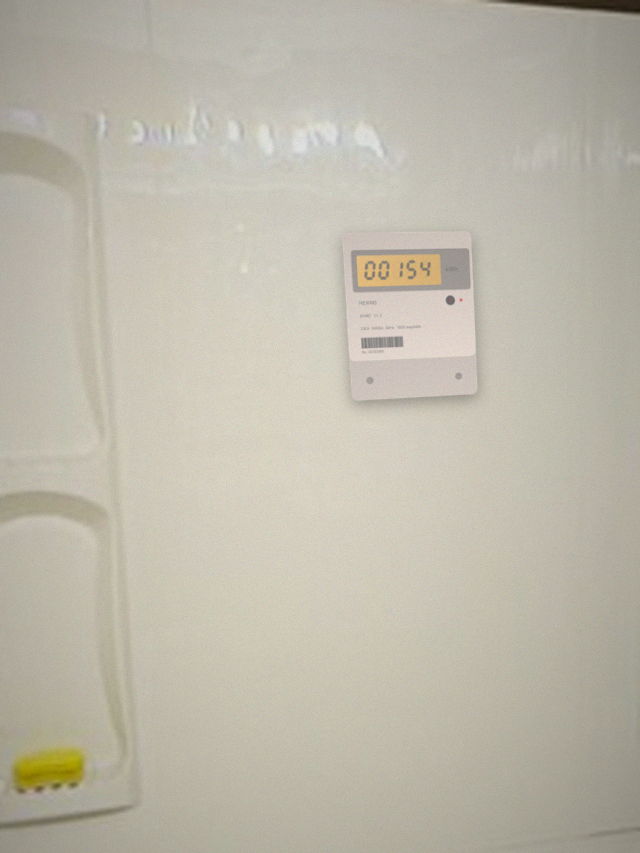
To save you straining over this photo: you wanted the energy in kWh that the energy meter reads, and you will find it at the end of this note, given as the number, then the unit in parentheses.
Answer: 154 (kWh)
